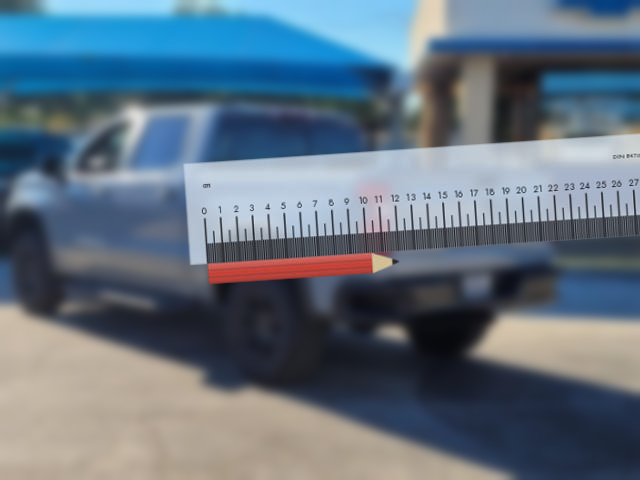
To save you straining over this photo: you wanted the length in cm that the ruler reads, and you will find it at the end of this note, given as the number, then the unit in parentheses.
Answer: 12 (cm)
